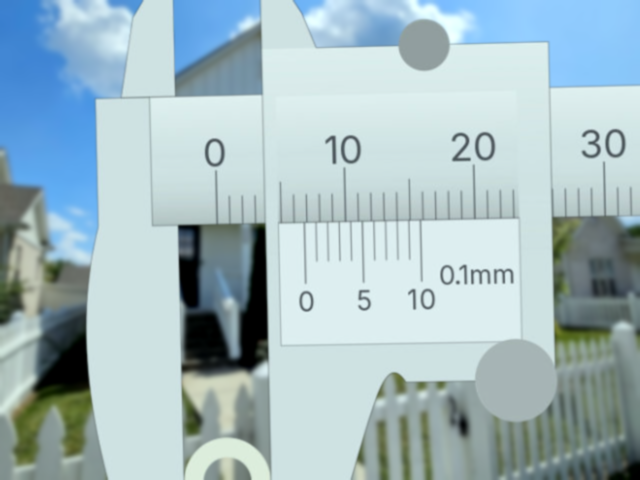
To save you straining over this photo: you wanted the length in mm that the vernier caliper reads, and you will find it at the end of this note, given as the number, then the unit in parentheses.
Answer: 6.8 (mm)
